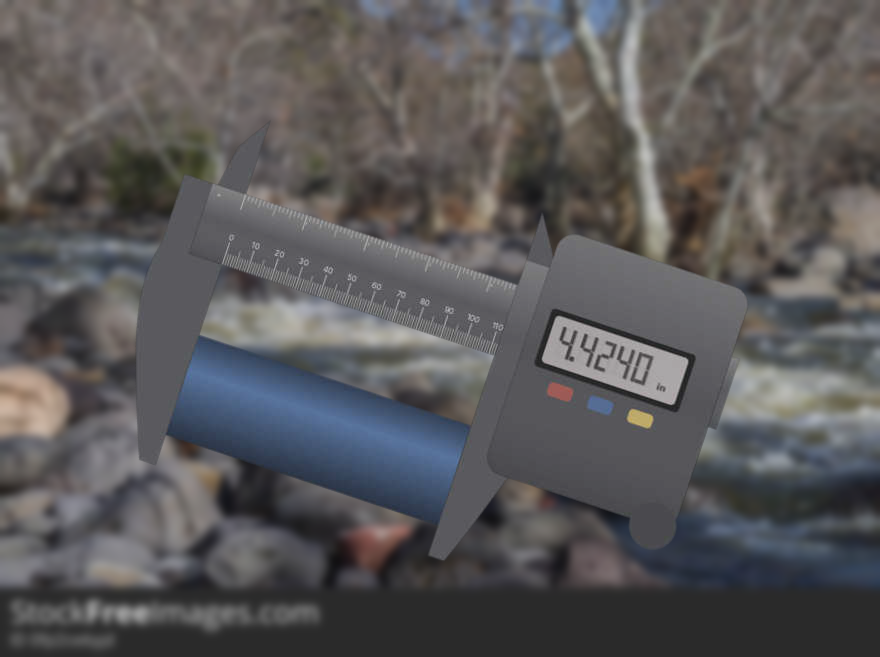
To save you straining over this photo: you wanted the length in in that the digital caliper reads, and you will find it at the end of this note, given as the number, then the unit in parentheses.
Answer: 4.4240 (in)
